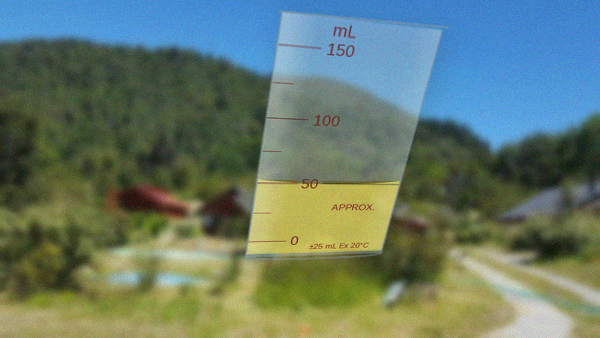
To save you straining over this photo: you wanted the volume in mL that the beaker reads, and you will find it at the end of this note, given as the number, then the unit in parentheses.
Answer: 50 (mL)
